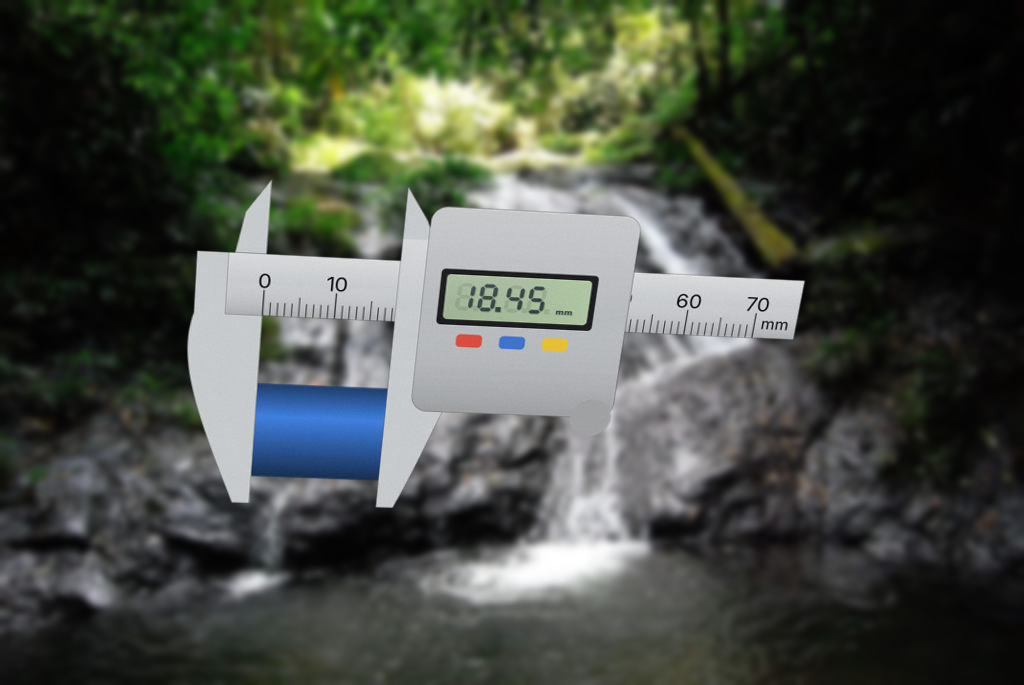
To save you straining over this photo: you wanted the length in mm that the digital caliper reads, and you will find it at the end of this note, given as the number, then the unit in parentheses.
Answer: 18.45 (mm)
